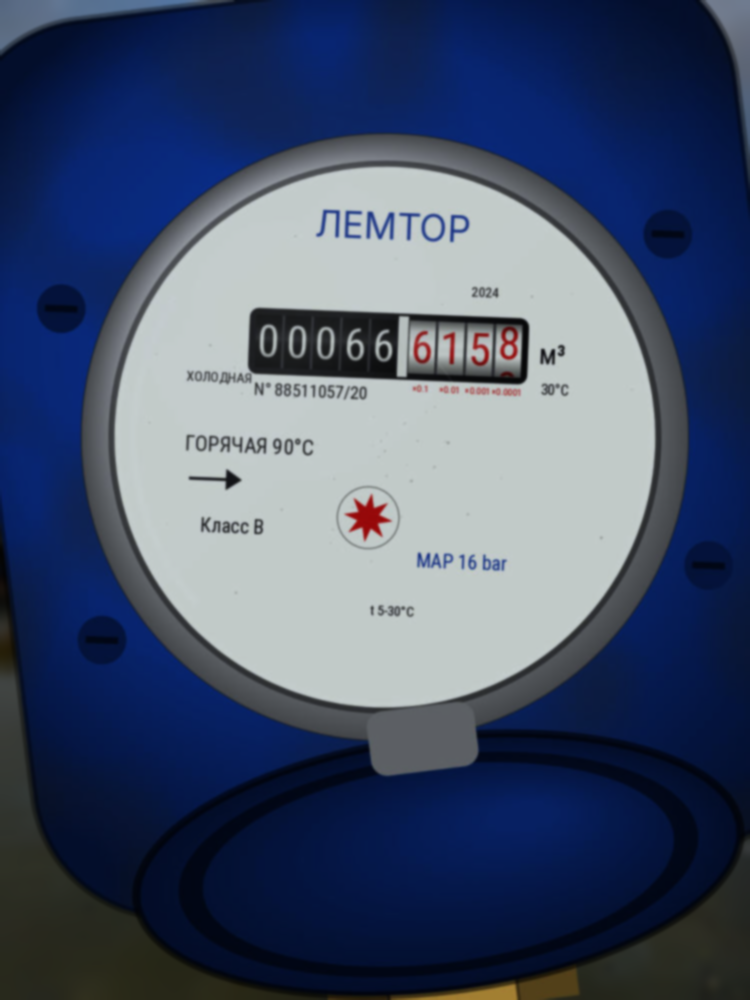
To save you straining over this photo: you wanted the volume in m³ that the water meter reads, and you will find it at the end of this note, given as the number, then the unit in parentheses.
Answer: 66.6158 (m³)
